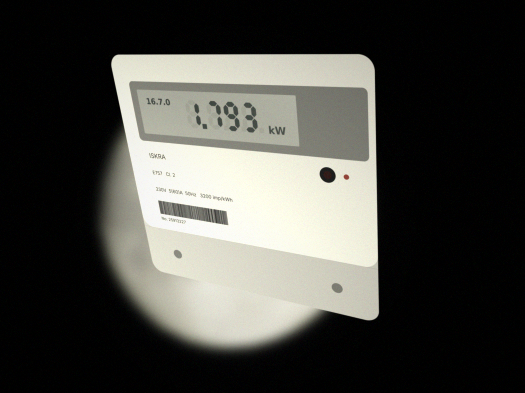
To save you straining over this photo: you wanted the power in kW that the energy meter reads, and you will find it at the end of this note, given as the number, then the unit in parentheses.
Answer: 1.793 (kW)
